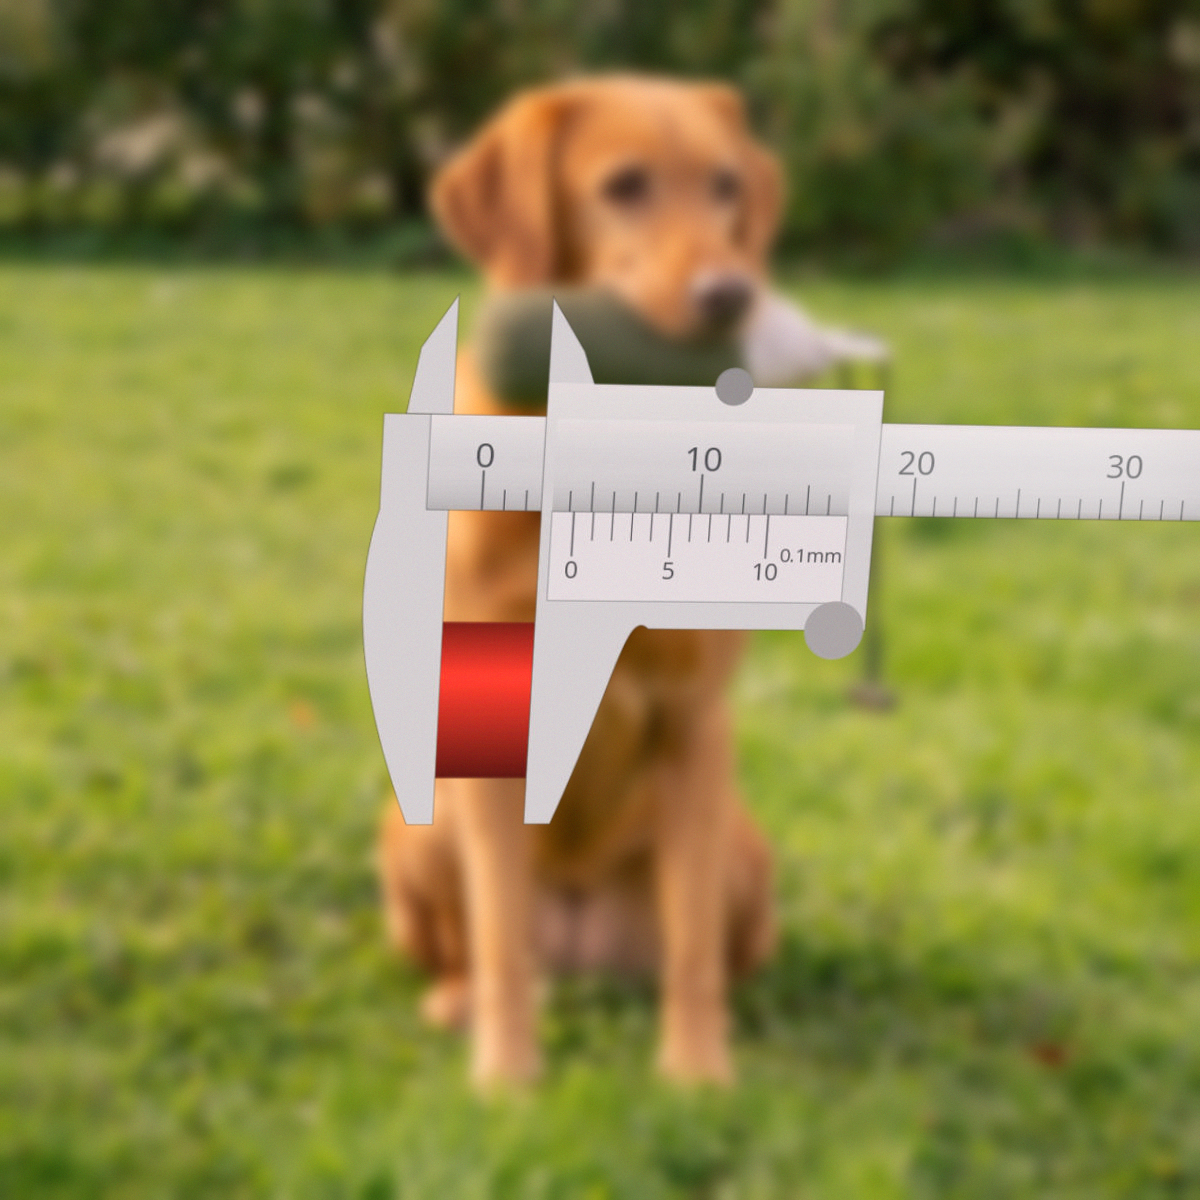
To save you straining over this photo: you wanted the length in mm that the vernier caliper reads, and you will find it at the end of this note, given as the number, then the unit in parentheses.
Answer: 4.2 (mm)
